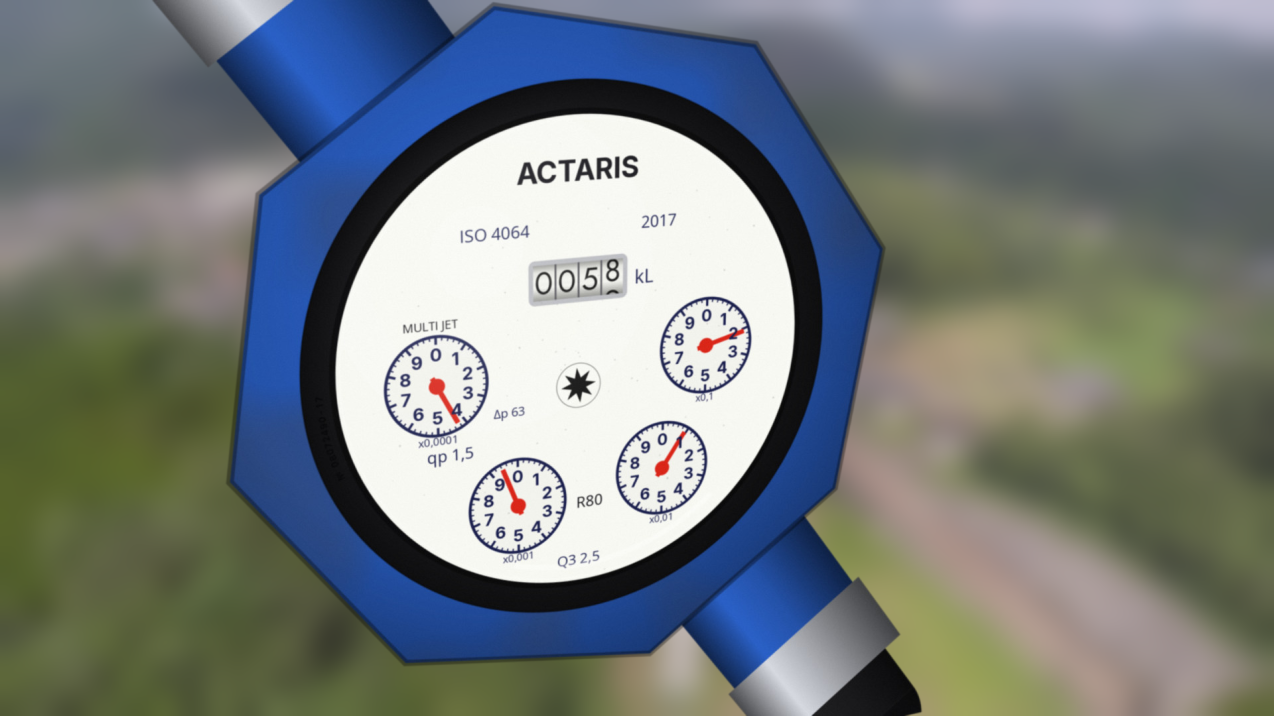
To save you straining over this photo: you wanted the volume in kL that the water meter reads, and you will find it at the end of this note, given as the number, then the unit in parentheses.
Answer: 58.2094 (kL)
